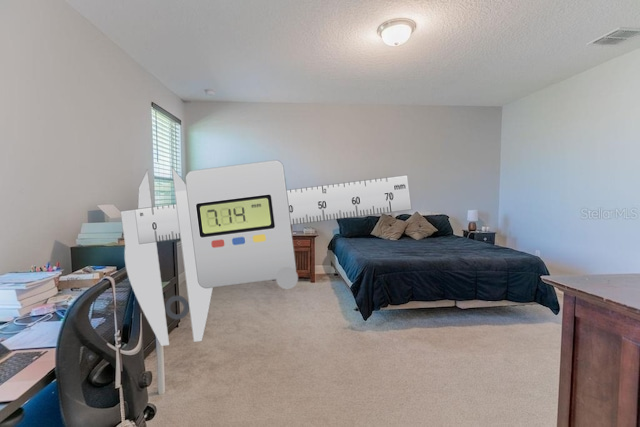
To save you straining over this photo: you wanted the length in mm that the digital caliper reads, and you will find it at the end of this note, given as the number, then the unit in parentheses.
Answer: 7.14 (mm)
